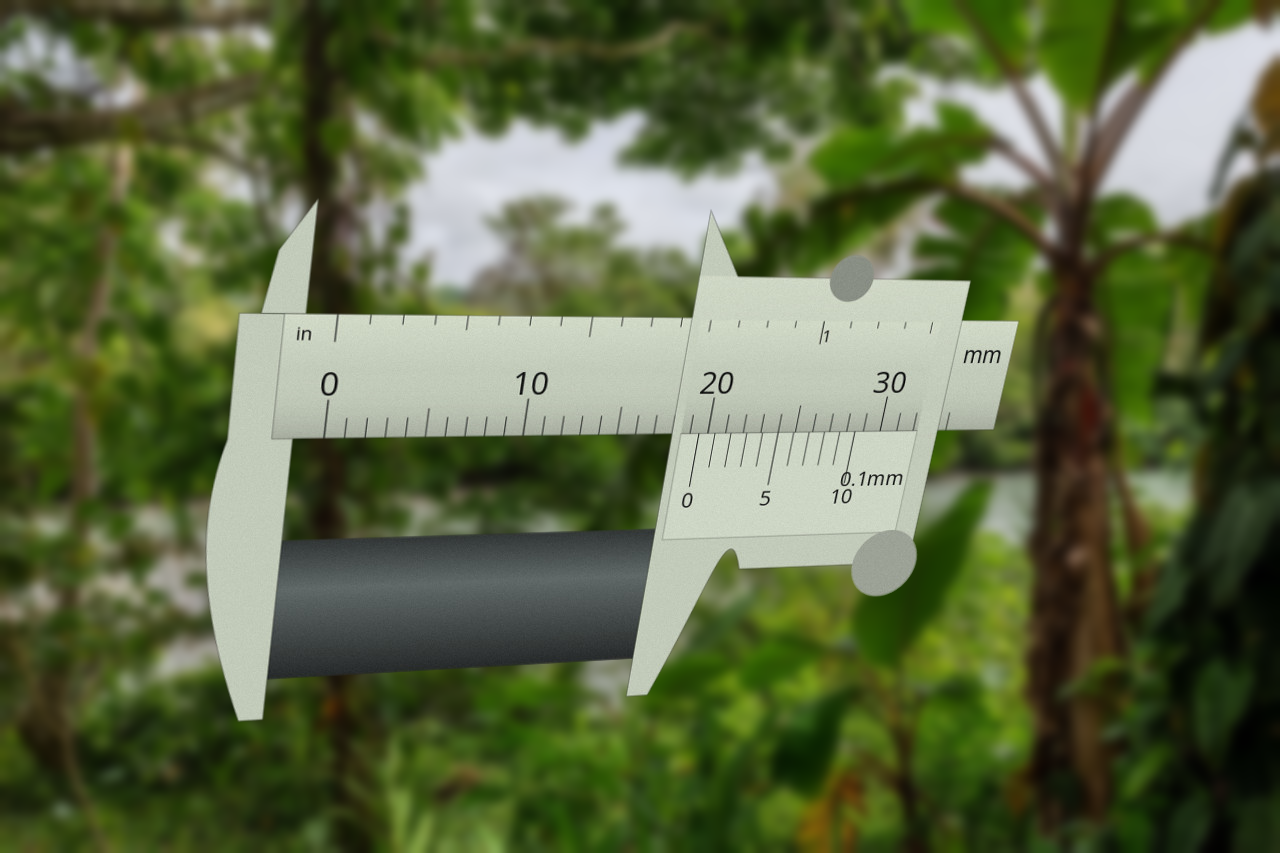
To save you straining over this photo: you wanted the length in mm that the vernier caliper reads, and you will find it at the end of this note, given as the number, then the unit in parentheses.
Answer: 19.5 (mm)
